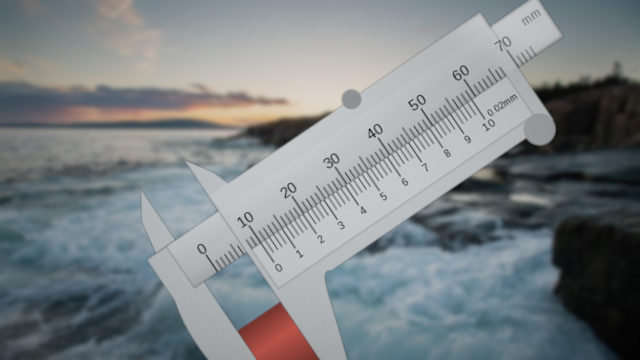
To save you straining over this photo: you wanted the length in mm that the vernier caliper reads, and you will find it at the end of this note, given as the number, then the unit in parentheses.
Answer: 10.0 (mm)
